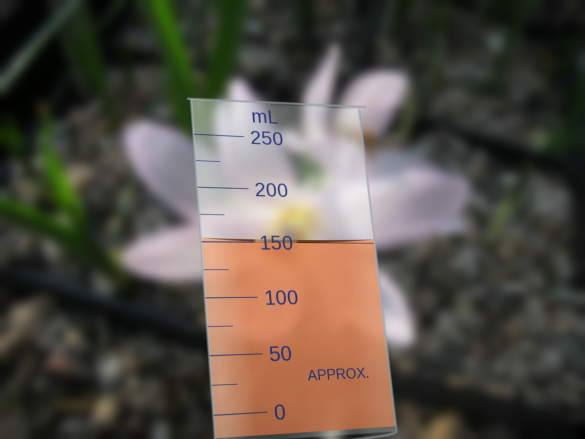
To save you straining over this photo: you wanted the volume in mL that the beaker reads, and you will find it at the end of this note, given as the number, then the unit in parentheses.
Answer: 150 (mL)
